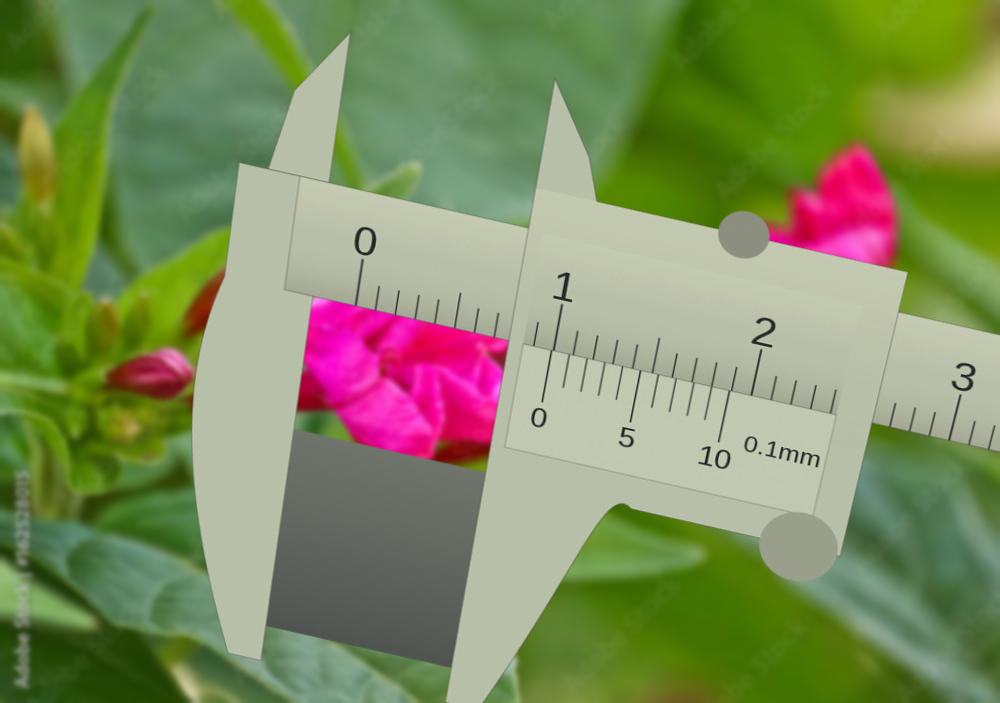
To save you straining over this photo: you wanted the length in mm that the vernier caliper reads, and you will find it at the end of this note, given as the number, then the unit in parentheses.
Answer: 9.9 (mm)
